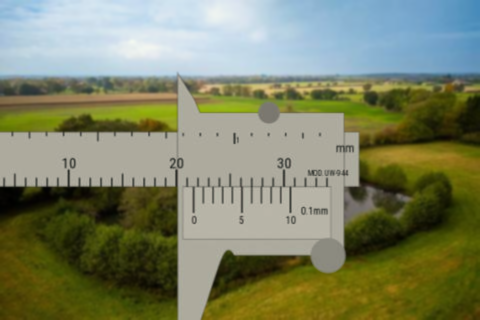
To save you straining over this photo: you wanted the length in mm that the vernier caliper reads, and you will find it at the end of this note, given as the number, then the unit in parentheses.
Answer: 21.6 (mm)
